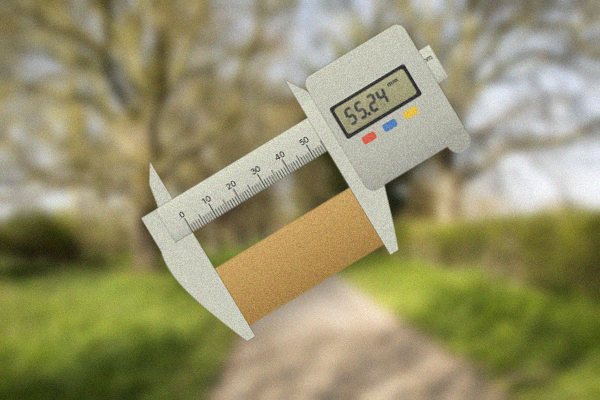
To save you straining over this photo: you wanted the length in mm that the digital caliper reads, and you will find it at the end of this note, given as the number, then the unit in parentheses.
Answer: 55.24 (mm)
